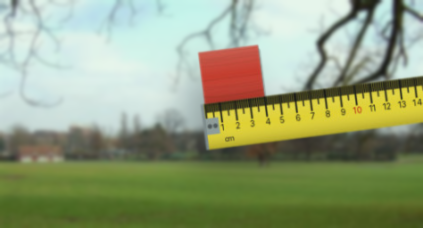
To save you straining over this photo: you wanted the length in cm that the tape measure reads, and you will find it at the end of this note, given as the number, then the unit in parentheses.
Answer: 4 (cm)
